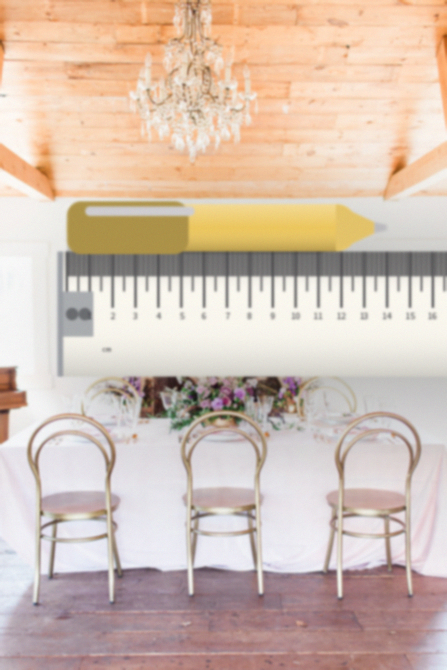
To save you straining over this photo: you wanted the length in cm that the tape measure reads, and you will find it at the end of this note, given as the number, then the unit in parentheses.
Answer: 14 (cm)
